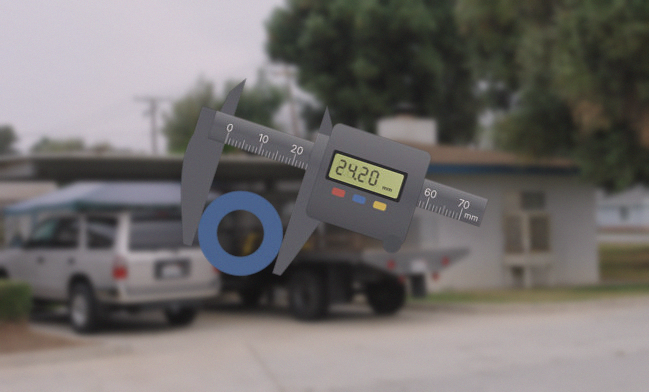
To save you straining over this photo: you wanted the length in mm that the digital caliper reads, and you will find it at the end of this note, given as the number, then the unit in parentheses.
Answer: 24.20 (mm)
